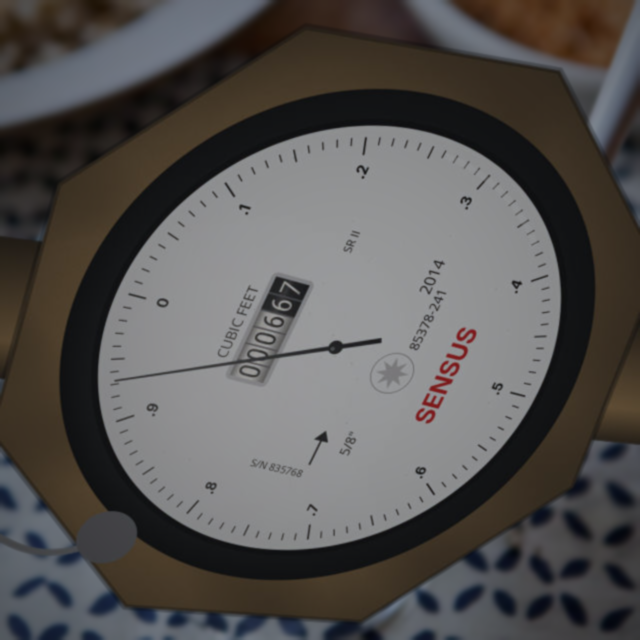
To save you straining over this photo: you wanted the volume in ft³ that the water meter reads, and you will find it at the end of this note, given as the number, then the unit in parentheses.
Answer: 666.93 (ft³)
